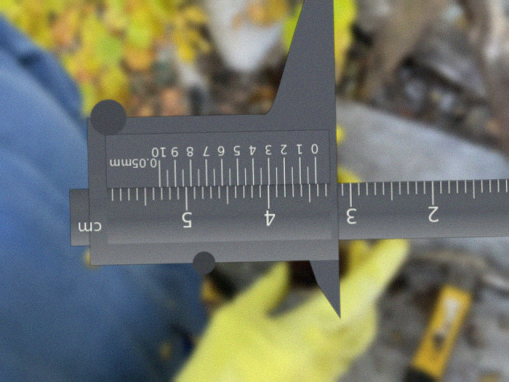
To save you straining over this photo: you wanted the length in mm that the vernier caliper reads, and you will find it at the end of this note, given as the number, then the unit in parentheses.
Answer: 34.2 (mm)
